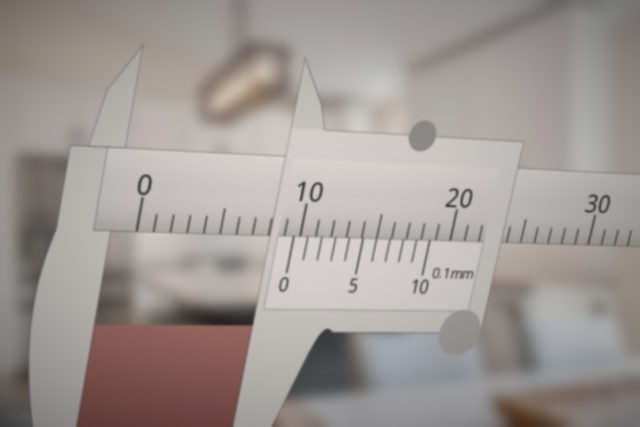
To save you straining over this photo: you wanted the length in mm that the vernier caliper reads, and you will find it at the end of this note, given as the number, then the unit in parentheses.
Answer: 9.6 (mm)
